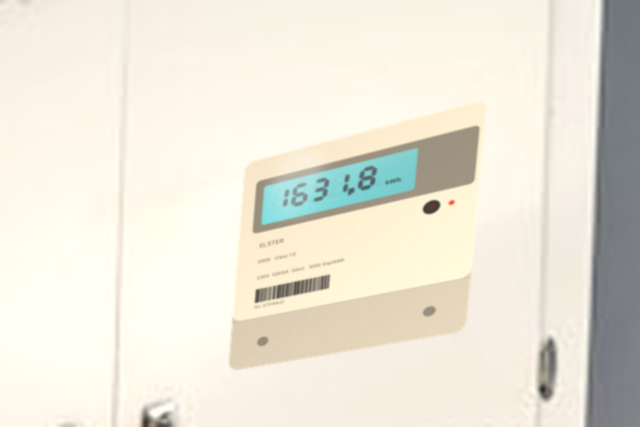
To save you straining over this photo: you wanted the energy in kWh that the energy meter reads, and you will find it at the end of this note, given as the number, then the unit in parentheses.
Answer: 1631.8 (kWh)
